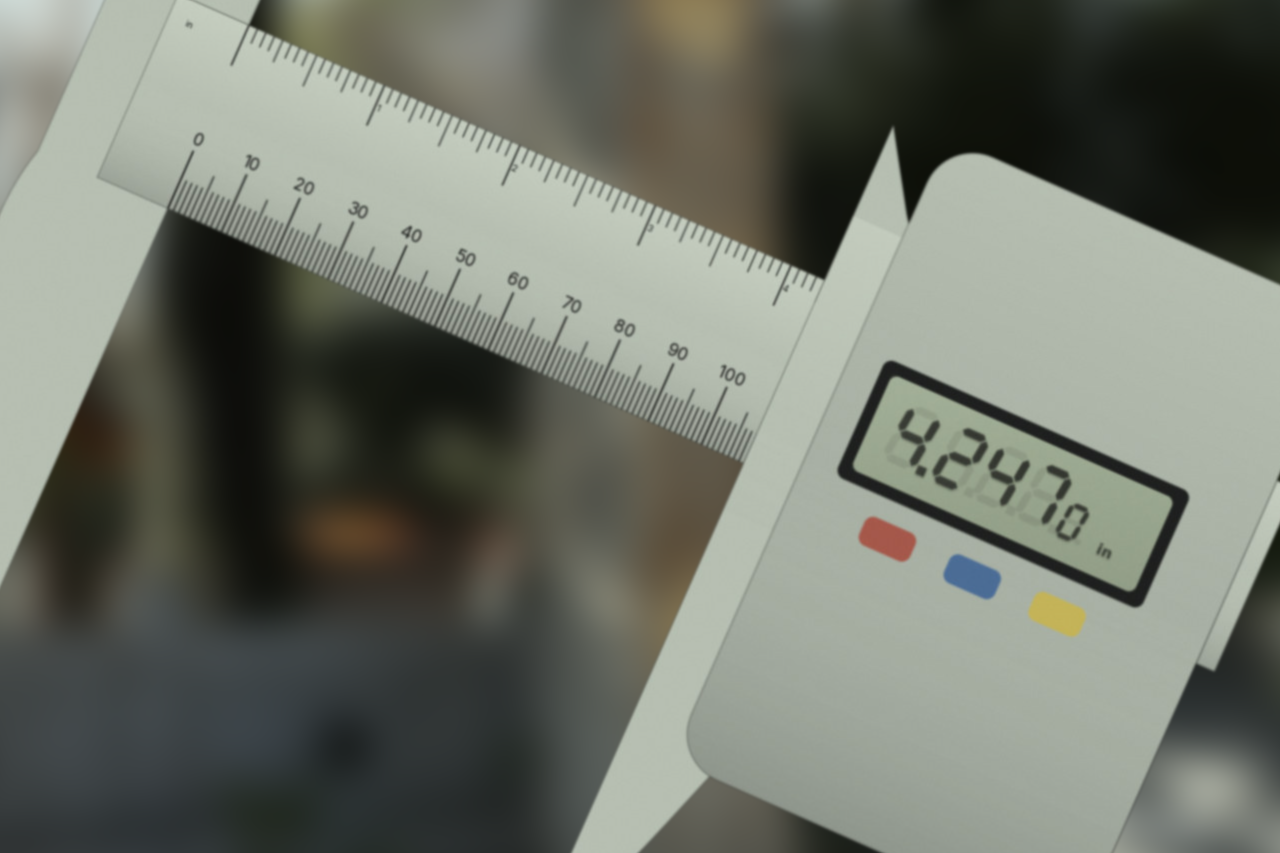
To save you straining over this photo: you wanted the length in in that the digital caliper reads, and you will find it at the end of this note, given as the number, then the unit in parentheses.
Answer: 4.2470 (in)
